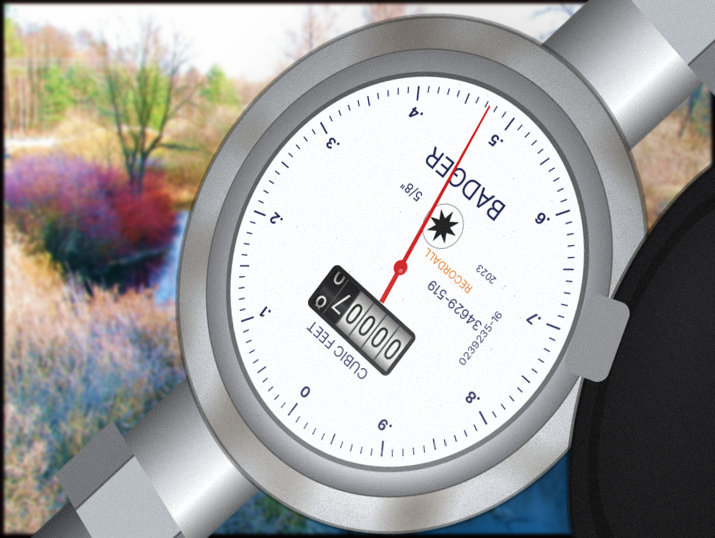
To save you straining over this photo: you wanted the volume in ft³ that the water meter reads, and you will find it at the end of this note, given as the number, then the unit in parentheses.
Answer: 78.47 (ft³)
